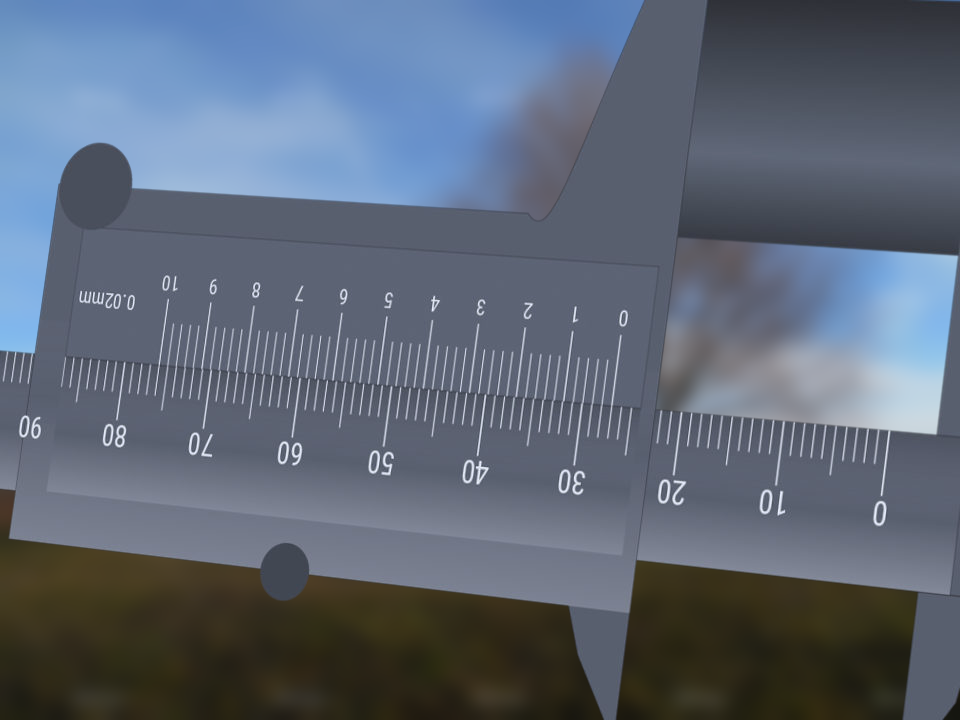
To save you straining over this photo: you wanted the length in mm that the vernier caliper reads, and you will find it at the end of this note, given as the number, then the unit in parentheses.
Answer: 27.0 (mm)
